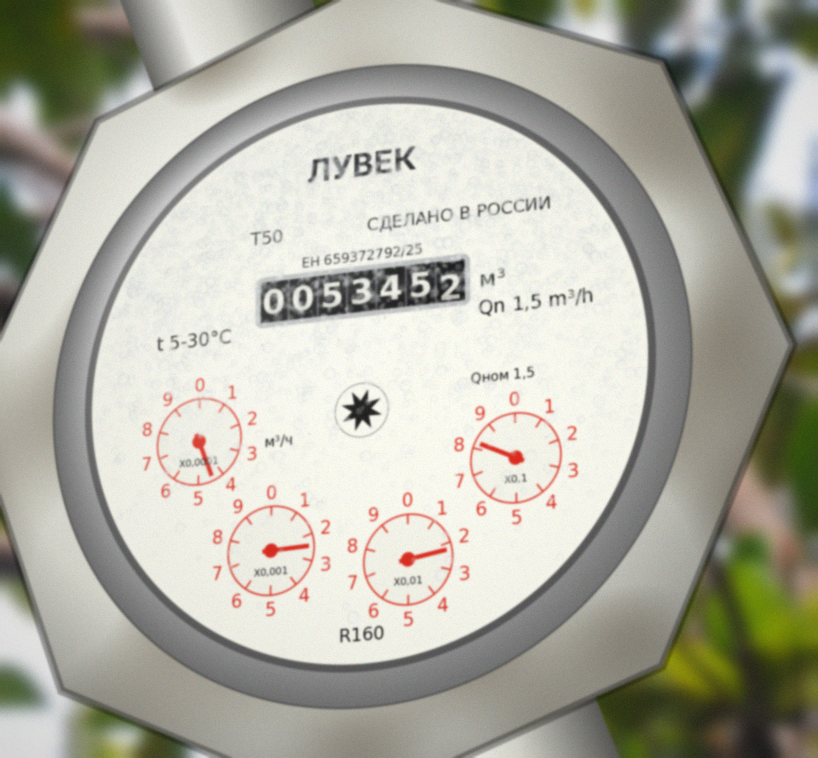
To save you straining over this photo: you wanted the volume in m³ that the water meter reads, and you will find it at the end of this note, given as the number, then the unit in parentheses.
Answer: 53451.8224 (m³)
